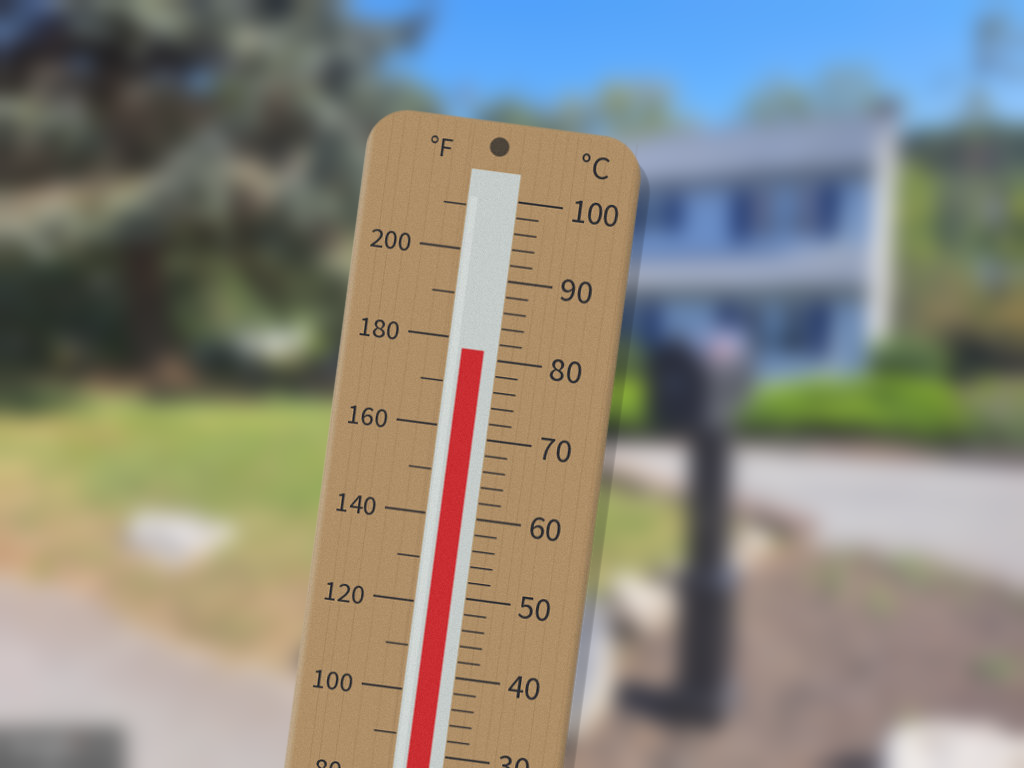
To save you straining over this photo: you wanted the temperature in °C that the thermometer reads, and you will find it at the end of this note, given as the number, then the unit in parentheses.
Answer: 81 (°C)
